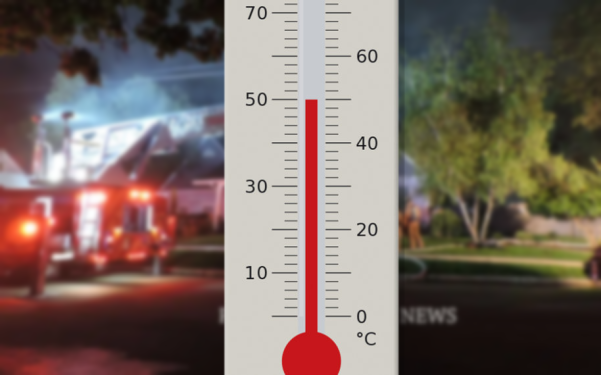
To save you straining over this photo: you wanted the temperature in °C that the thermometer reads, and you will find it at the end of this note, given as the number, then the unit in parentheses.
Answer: 50 (°C)
